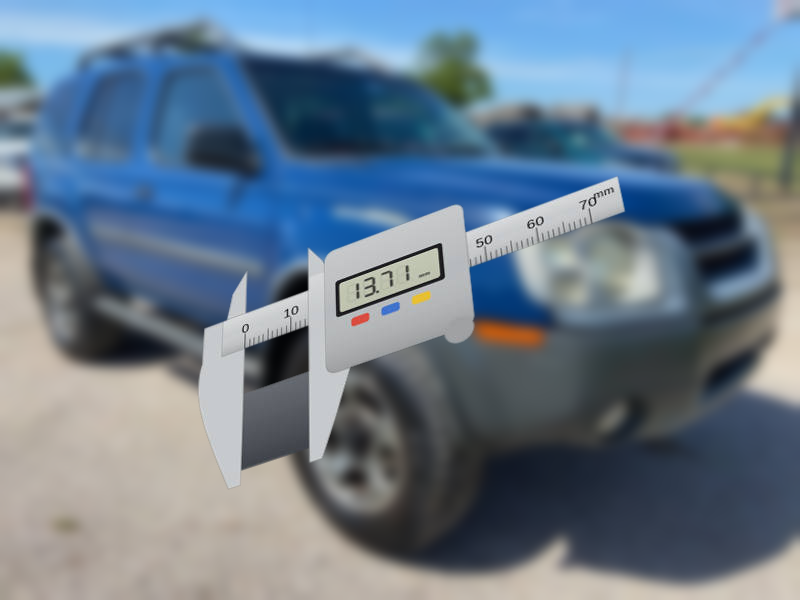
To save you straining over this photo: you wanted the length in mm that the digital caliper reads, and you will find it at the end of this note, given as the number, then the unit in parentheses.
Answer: 13.71 (mm)
